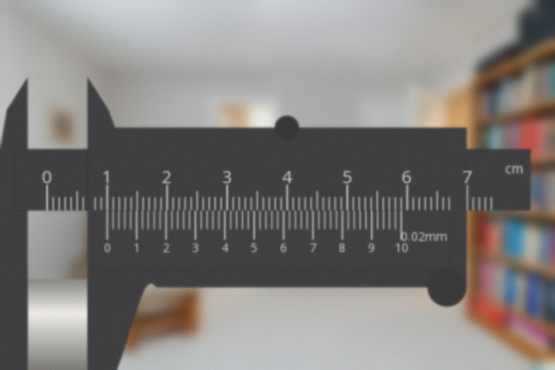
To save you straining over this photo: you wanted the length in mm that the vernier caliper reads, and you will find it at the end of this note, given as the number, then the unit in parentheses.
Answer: 10.0 (mm)
